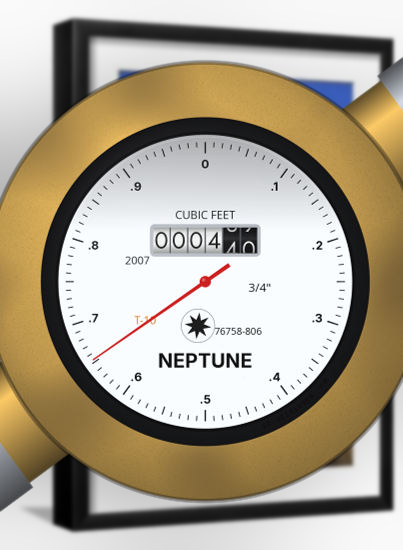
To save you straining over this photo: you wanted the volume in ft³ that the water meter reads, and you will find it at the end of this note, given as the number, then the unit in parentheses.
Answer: 439.65 (ft³)
